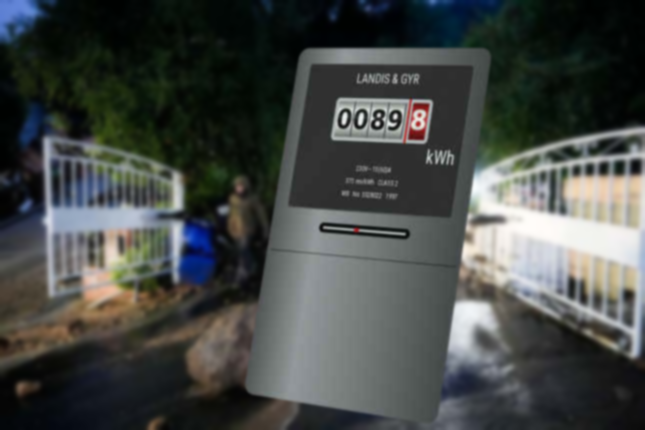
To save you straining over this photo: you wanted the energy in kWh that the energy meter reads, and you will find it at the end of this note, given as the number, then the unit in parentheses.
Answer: 89.8 (kWh)
